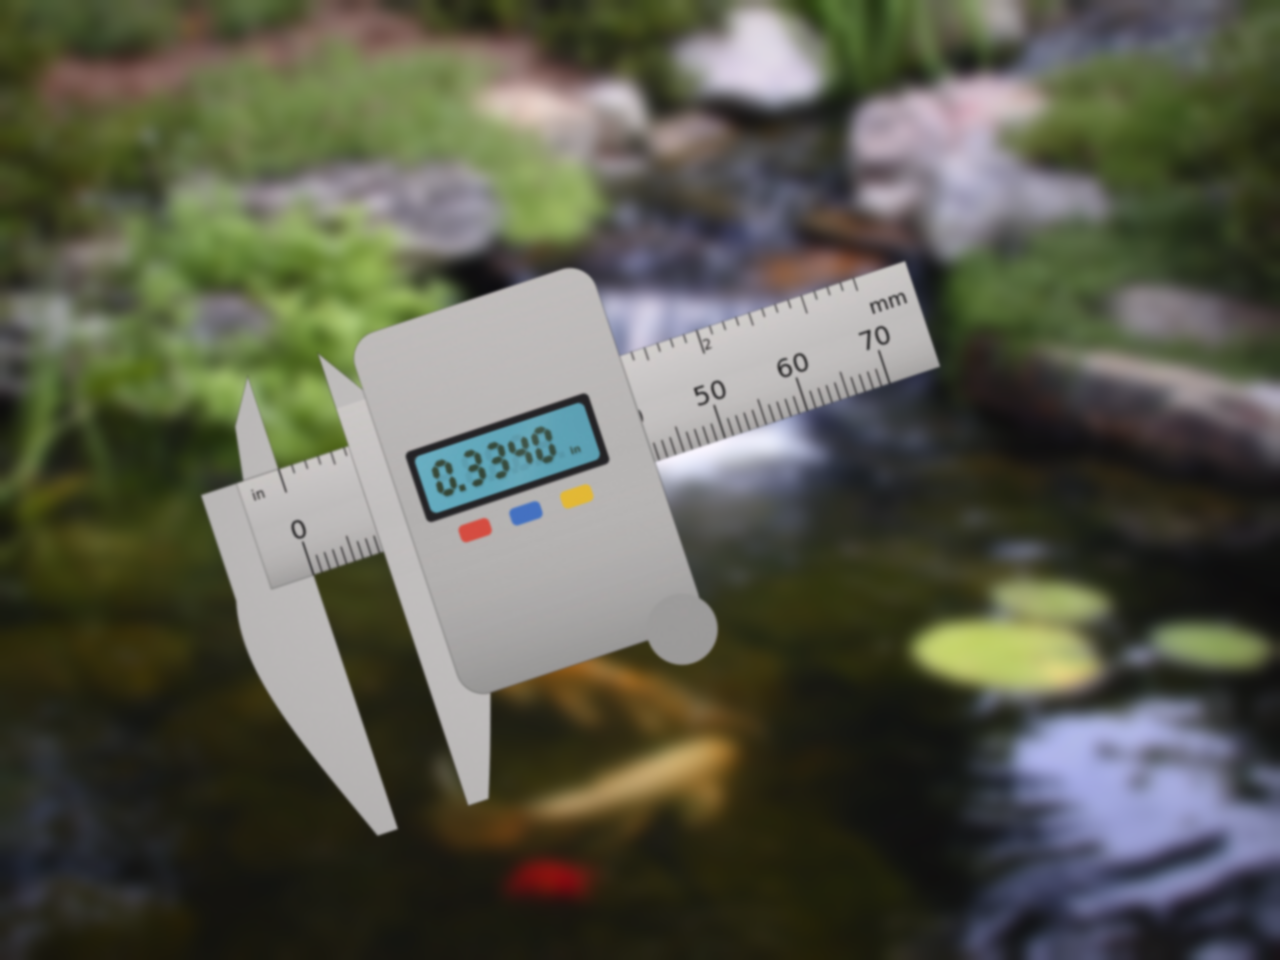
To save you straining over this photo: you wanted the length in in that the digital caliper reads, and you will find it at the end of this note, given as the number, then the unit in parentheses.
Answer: 0.3340 (in)
